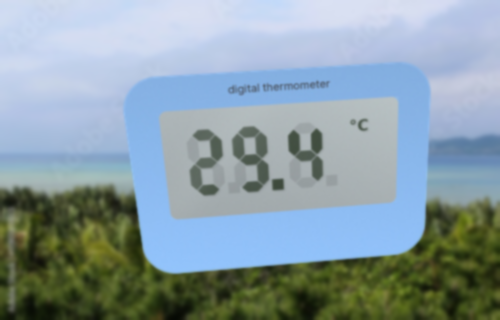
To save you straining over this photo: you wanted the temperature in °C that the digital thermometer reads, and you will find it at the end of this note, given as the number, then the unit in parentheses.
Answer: 29.4 (°C)
